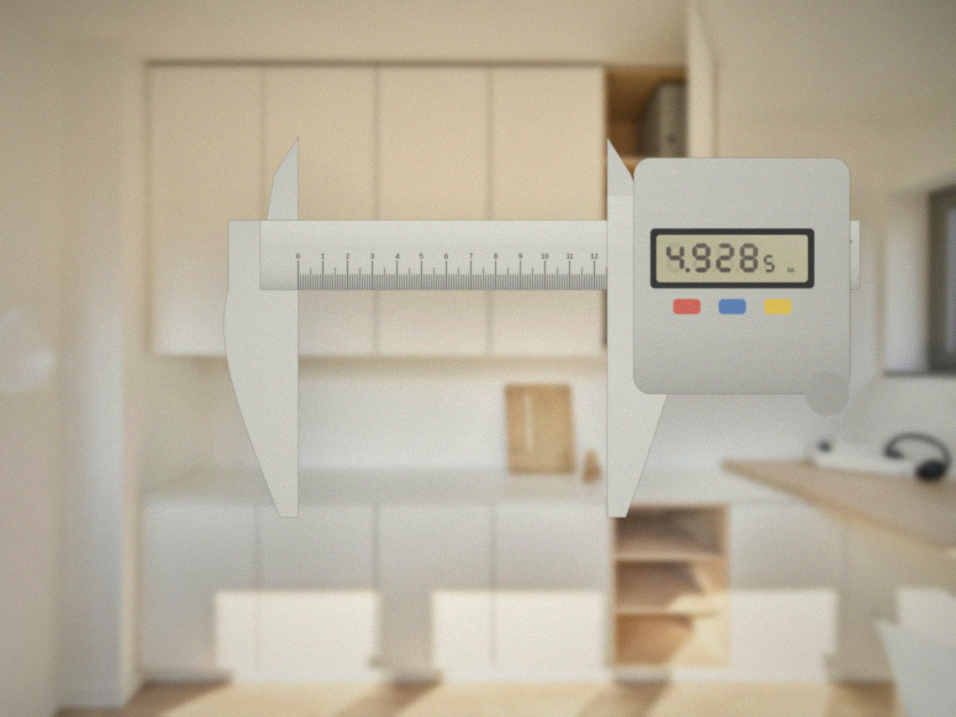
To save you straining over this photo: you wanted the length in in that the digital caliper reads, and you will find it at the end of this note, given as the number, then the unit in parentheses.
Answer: 4.9285 (in)
